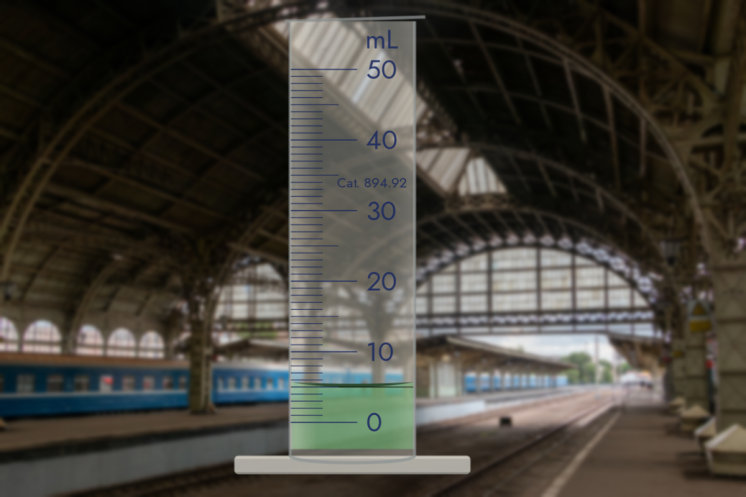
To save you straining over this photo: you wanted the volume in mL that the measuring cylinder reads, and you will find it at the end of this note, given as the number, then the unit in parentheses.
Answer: 5 (mL)
